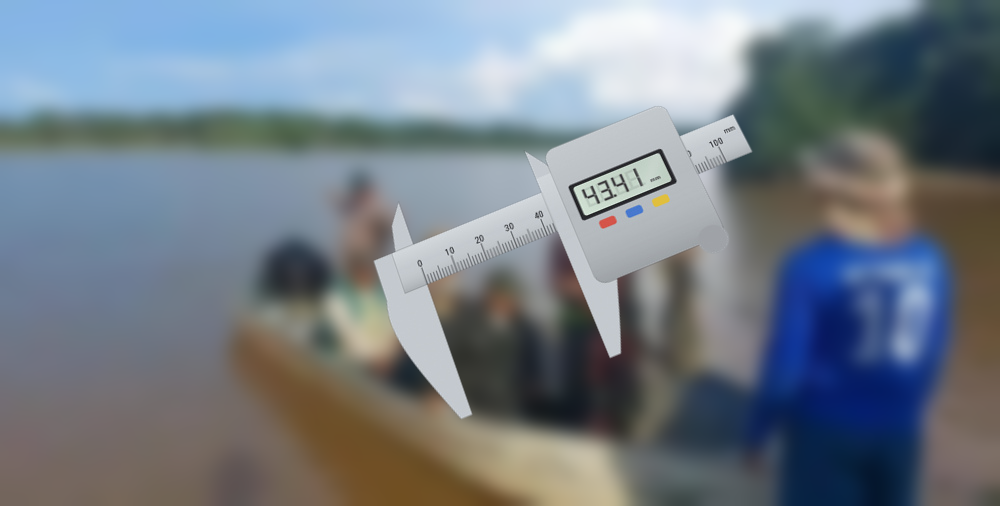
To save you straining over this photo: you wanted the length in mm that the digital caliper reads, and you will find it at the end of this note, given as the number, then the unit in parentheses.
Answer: 43.41 (mm)
